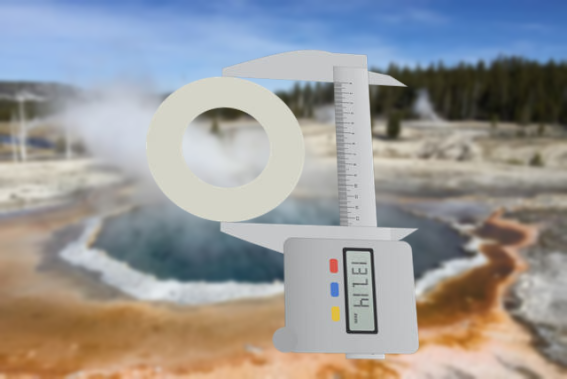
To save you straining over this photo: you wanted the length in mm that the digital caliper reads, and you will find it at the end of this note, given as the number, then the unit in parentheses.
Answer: 137.14 (mm)
